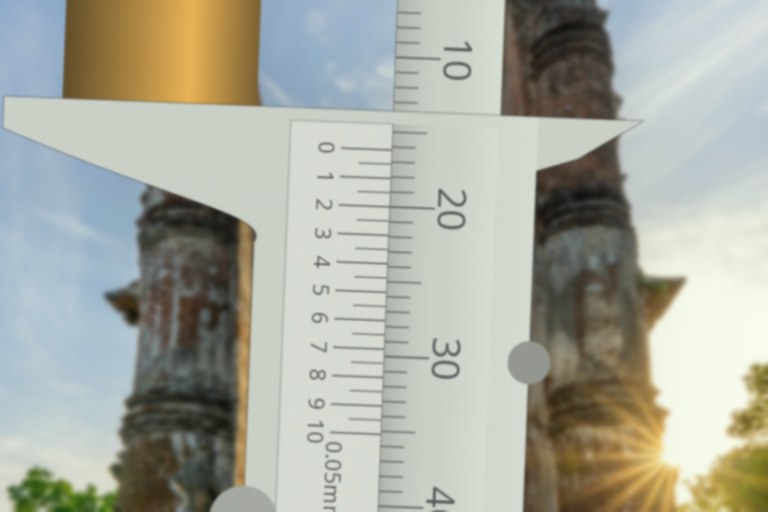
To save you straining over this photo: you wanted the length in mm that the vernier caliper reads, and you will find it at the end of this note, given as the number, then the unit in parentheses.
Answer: 16.2 (mm)
